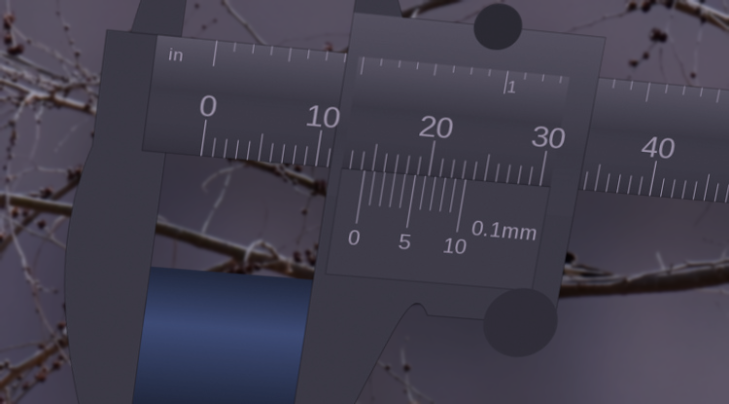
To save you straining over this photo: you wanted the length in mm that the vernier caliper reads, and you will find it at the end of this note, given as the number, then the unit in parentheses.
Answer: 14.3 (mm)
